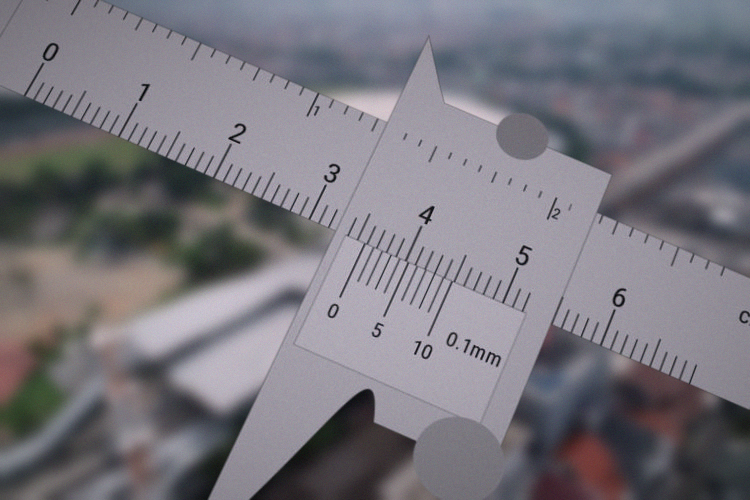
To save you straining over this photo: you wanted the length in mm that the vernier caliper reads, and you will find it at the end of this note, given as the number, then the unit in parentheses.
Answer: 35.8 (mm)
